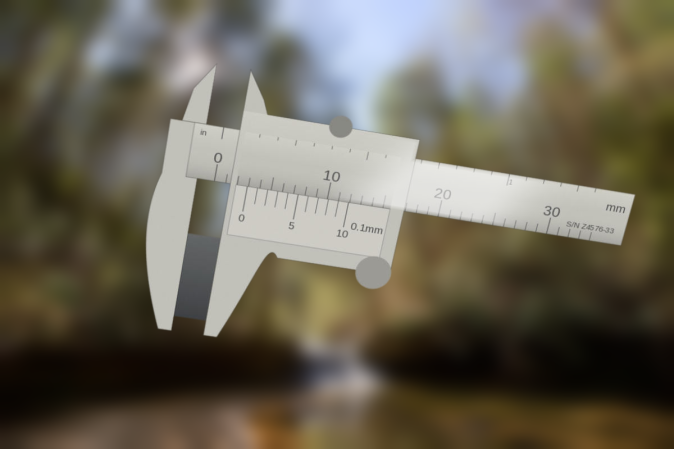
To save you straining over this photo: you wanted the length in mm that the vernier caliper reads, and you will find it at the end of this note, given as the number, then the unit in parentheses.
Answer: 2.9 (mm)
